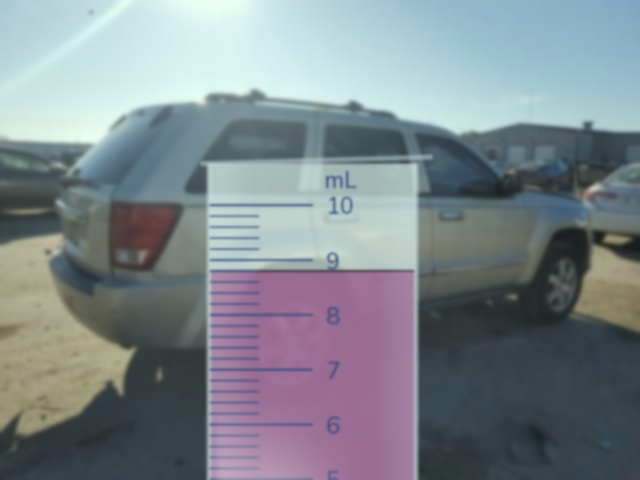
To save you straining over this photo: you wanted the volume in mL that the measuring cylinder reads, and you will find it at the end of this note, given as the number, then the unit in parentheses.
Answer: 8.8 (mL)
